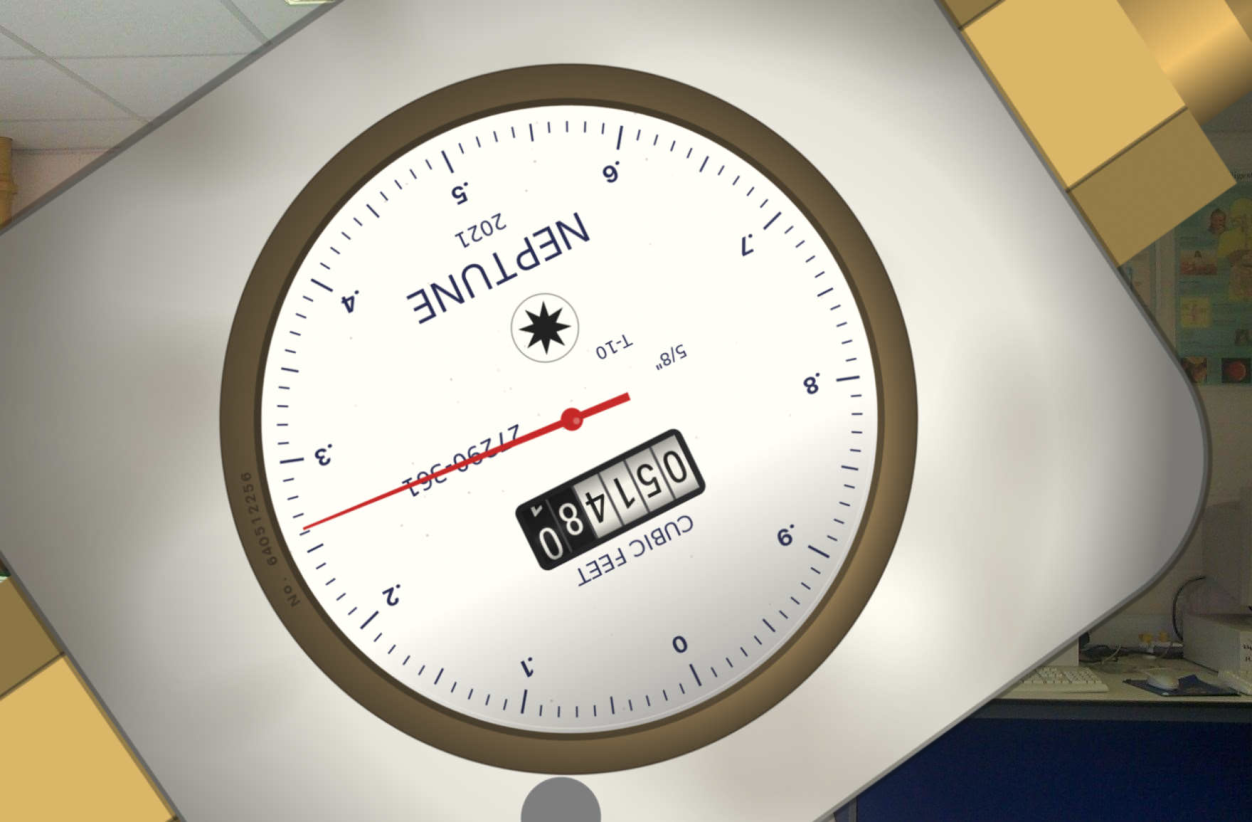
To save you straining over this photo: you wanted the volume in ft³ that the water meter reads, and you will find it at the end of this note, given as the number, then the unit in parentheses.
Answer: 51480.26 (ft³)
